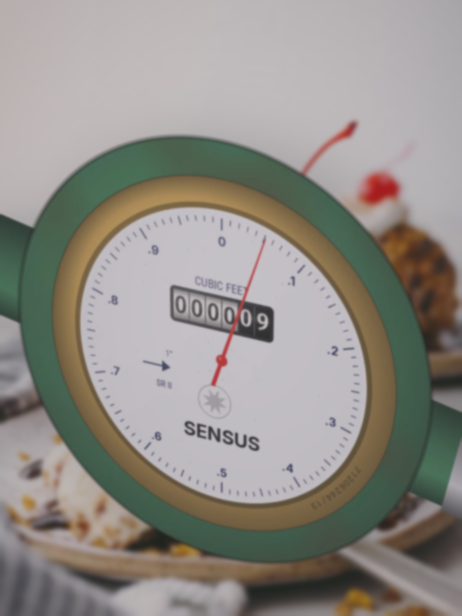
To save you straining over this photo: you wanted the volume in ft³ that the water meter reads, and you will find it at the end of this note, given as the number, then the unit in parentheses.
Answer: 9.05 (ft³)
